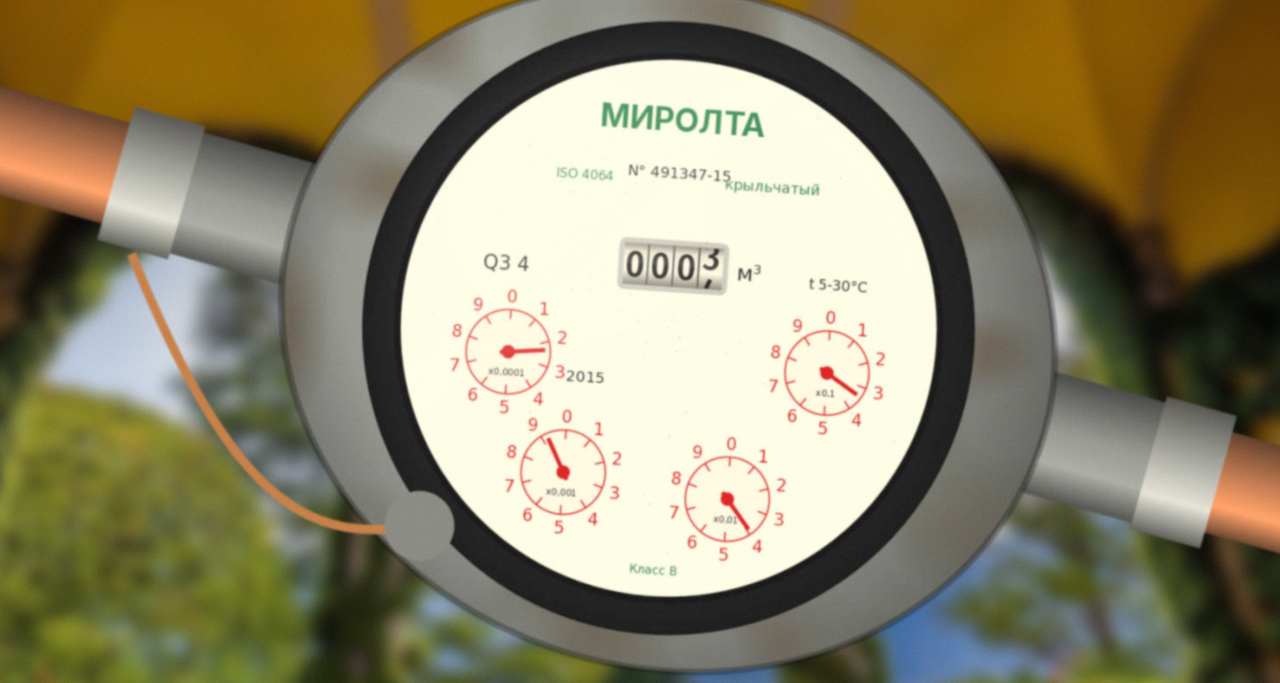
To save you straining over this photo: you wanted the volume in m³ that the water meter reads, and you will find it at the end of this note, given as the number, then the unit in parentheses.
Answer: 3.3392 (m³)
